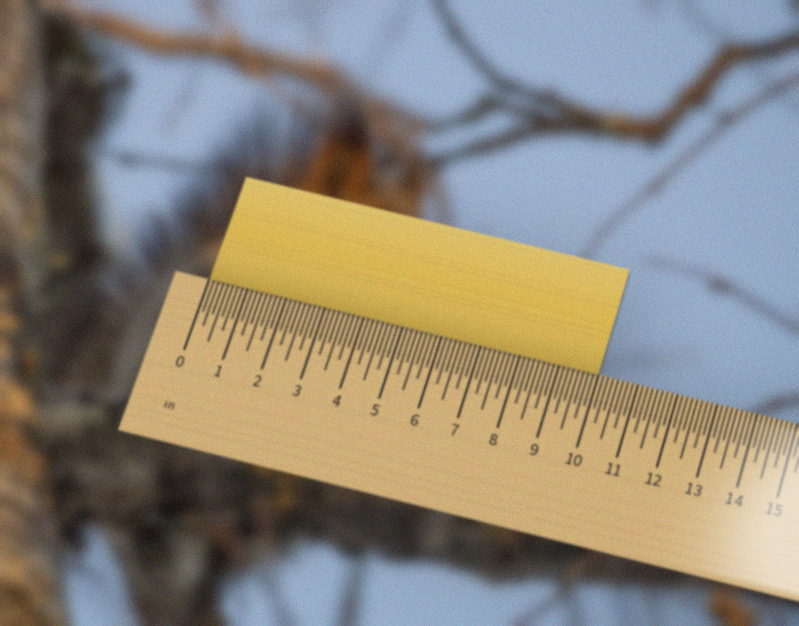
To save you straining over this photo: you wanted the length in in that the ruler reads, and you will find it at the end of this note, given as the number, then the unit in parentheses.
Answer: 10 (in)
